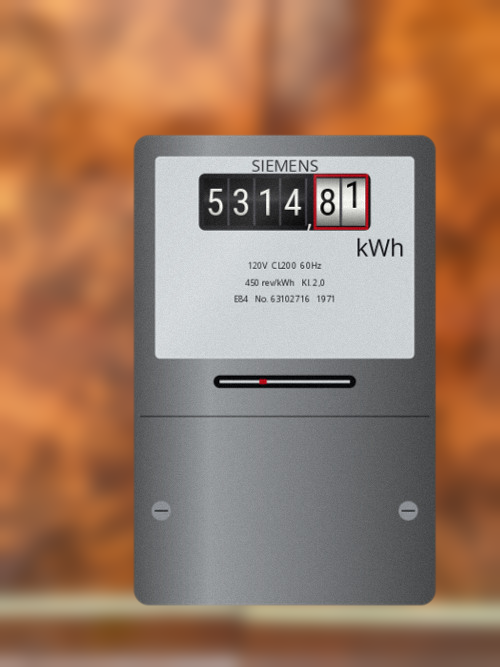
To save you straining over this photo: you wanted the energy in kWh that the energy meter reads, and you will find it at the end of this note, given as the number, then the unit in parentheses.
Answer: 5314.81 (kWh)
